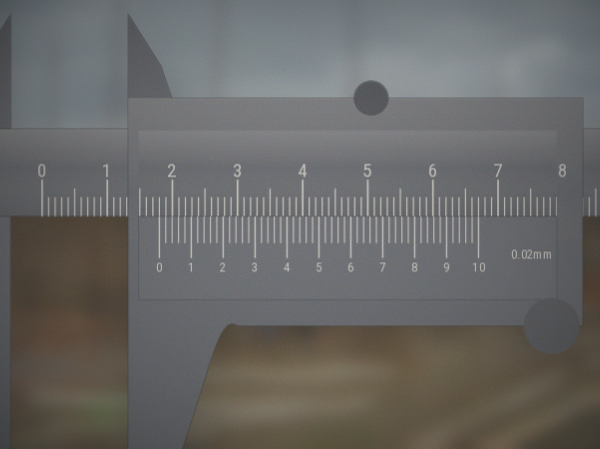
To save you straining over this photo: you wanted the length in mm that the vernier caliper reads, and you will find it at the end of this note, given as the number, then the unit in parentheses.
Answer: 18.0 (mm)
